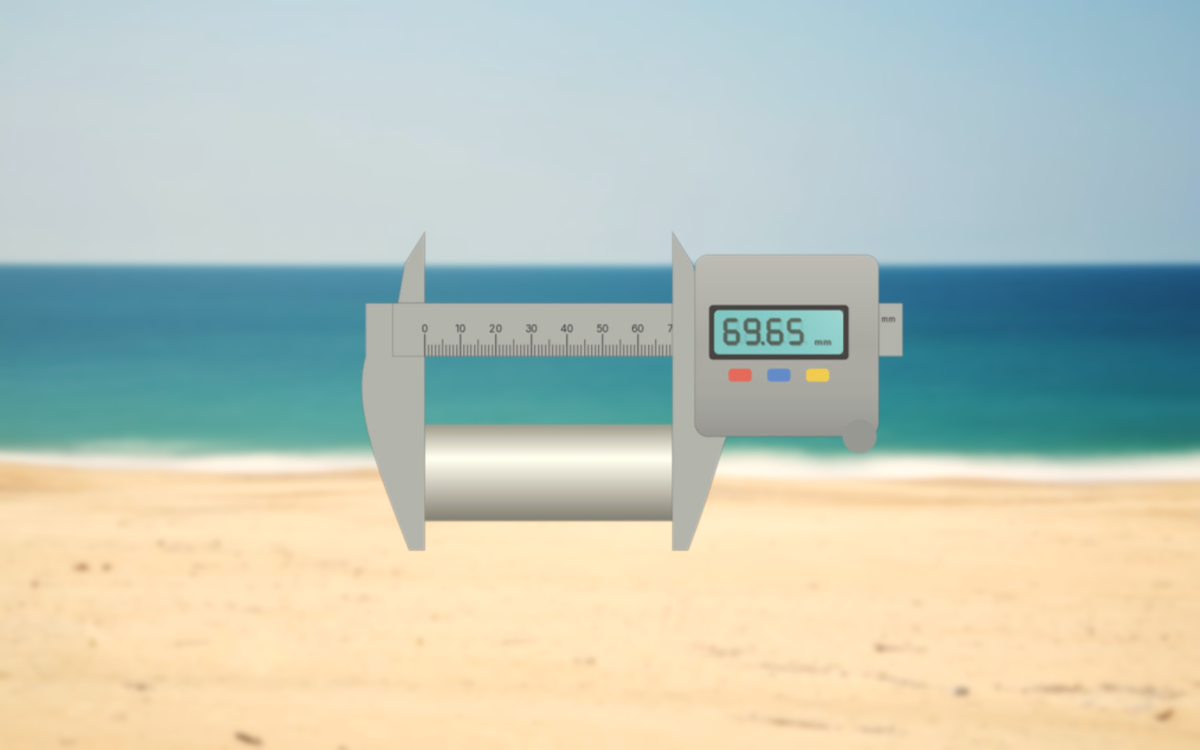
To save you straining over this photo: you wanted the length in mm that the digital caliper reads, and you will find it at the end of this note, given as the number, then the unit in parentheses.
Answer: 69.65 (mm)
